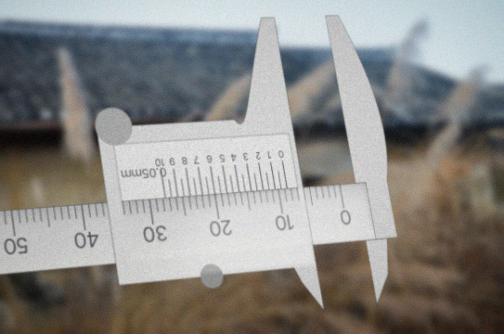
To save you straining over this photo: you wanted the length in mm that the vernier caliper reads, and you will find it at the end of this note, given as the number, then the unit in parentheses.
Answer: 8.6 (mm)
